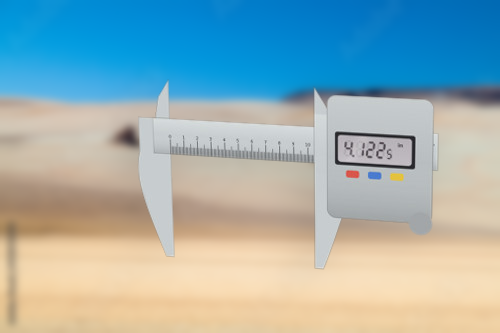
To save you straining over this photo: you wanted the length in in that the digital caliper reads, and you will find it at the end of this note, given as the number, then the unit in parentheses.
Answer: 4.1225 (in)
